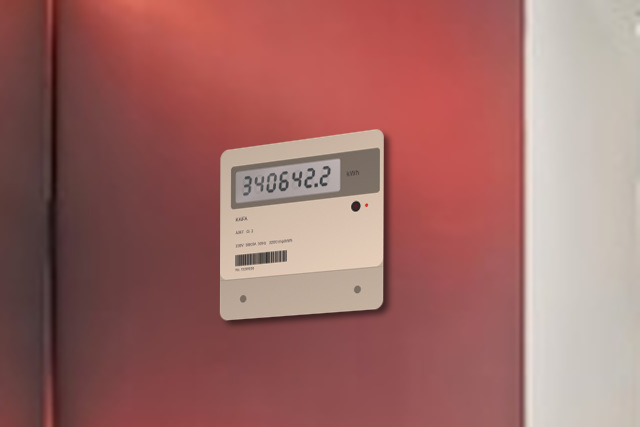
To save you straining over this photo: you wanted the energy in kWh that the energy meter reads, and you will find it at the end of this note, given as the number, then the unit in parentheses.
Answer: 340642.2 (kWh)
